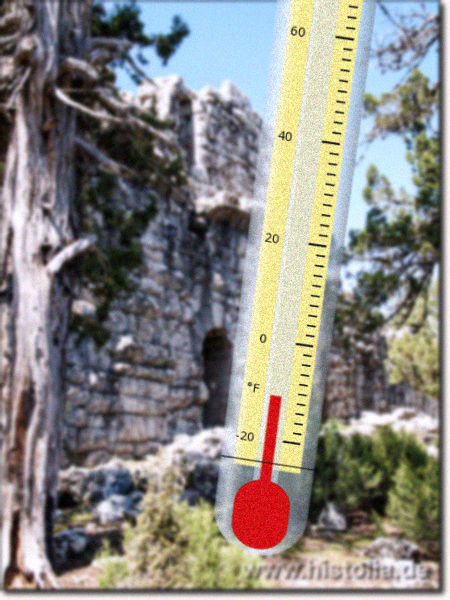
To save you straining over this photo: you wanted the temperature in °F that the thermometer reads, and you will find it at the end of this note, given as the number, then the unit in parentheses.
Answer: -11 (°F)
